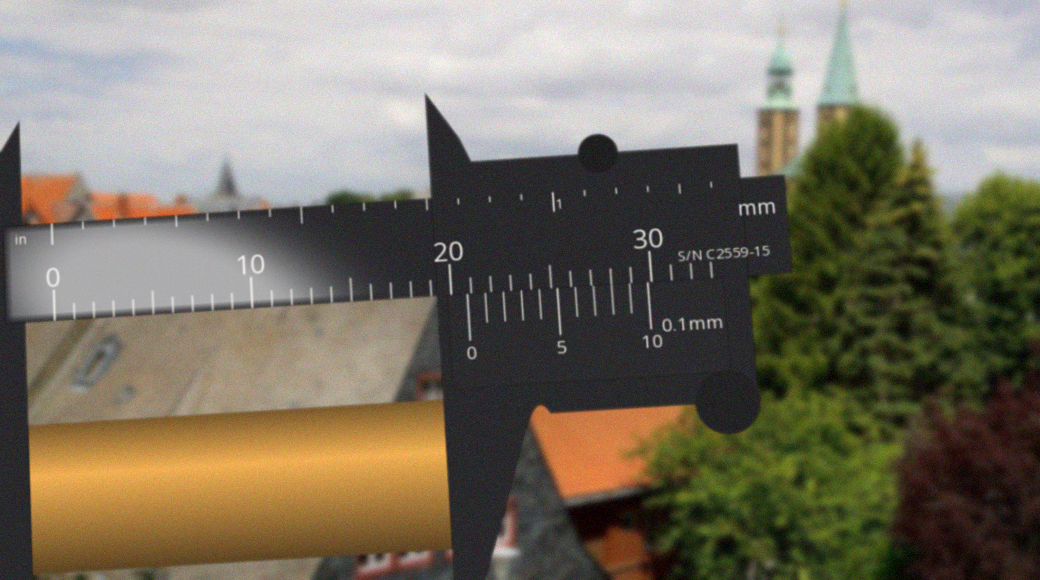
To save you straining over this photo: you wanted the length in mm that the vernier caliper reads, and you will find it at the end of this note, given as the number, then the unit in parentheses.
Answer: 20.8 (mm)
